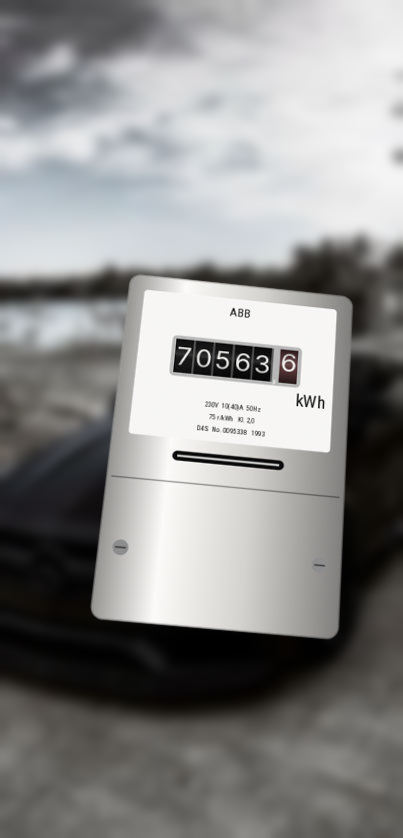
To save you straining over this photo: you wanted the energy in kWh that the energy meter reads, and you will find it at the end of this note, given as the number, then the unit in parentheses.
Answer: 70563.6 (kWh)
